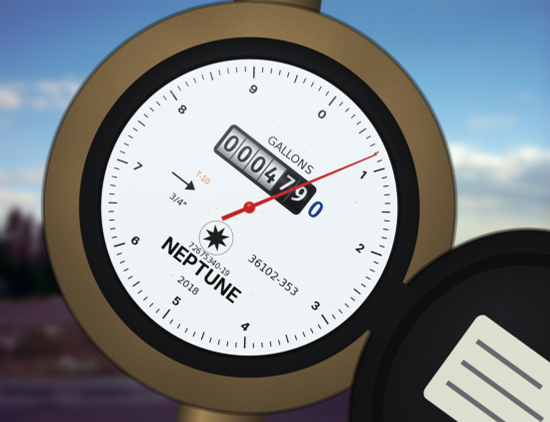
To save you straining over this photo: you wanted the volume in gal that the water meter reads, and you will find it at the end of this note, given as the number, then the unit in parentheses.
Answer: 4790.8 (gal)
